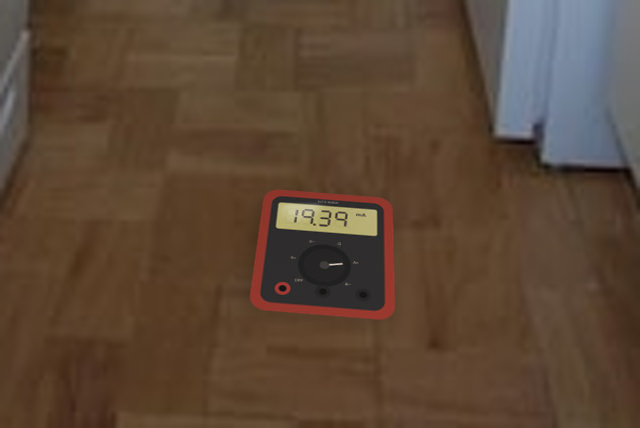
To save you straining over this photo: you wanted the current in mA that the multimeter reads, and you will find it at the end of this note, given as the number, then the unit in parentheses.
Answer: 19.39 (mA)
